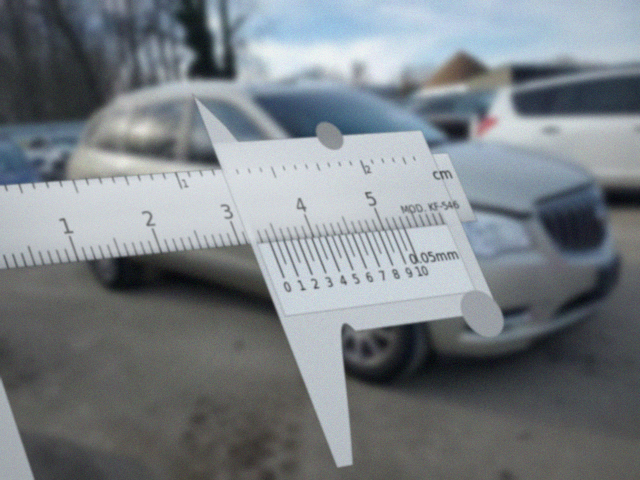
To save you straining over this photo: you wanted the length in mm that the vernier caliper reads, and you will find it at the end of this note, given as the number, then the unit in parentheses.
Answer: 34.0 (mm)
